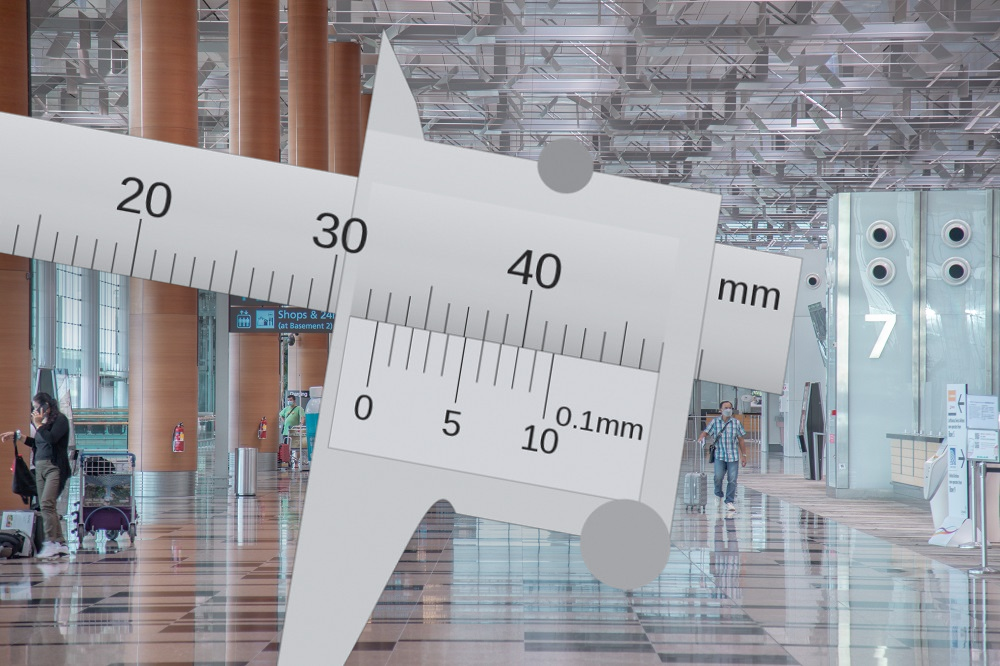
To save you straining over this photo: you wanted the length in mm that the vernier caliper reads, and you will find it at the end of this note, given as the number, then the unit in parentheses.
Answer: 32.6 (mm)
